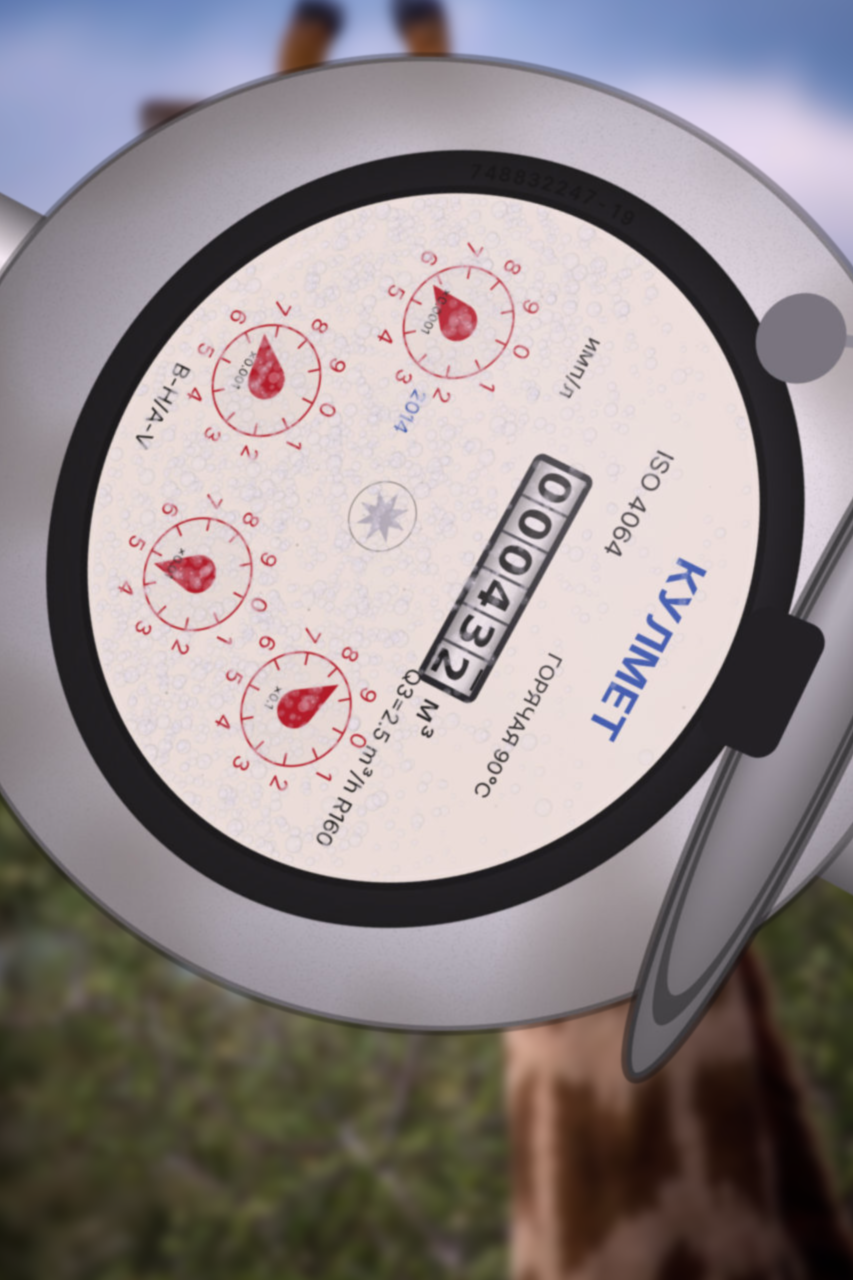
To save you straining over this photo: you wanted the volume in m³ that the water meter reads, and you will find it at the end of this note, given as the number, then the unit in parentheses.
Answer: 431.8465 (m³)
